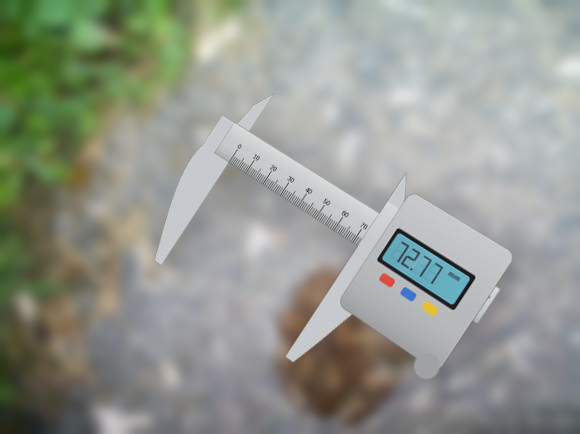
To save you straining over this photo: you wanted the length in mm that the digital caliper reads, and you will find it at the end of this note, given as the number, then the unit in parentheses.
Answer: 72.77 (mm)
